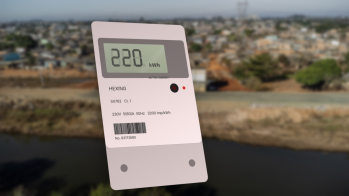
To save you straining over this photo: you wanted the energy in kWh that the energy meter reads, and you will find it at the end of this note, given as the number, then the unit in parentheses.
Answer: 220 (kWh)
